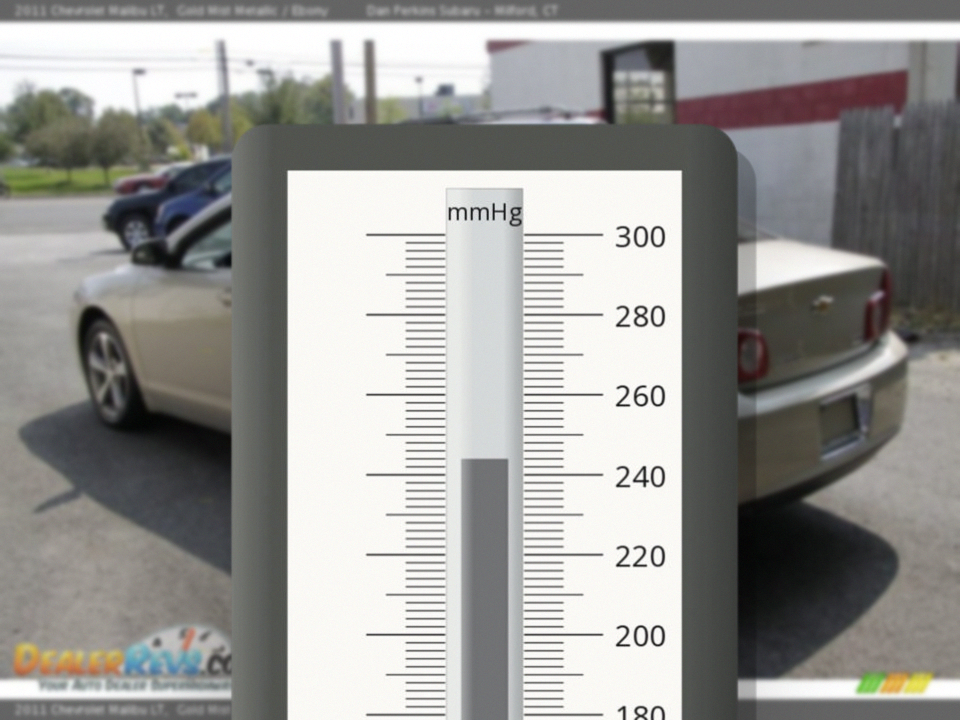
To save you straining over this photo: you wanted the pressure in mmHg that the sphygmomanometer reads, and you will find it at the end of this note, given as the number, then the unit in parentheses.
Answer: 244 (mmHg)
